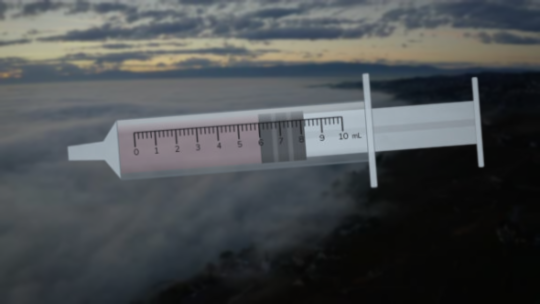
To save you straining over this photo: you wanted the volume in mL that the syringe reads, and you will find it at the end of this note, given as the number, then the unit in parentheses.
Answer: 6 (mL)
